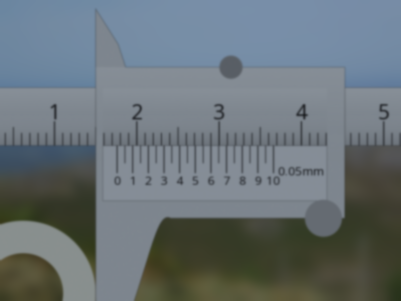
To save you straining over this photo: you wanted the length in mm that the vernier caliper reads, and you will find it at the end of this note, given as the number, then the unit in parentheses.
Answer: 17.6 (mm)
